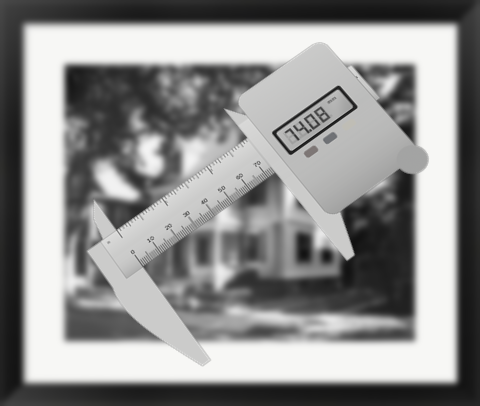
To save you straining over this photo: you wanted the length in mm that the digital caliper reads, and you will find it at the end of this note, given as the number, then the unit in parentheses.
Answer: 74.08 (mm)
